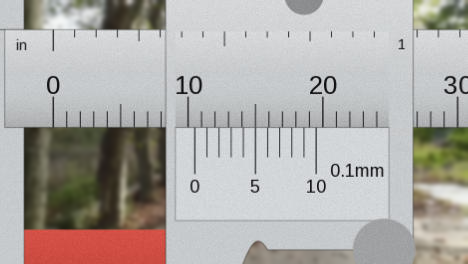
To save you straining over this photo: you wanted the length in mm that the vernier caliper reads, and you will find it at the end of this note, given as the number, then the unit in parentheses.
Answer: 10.5 (mm)
